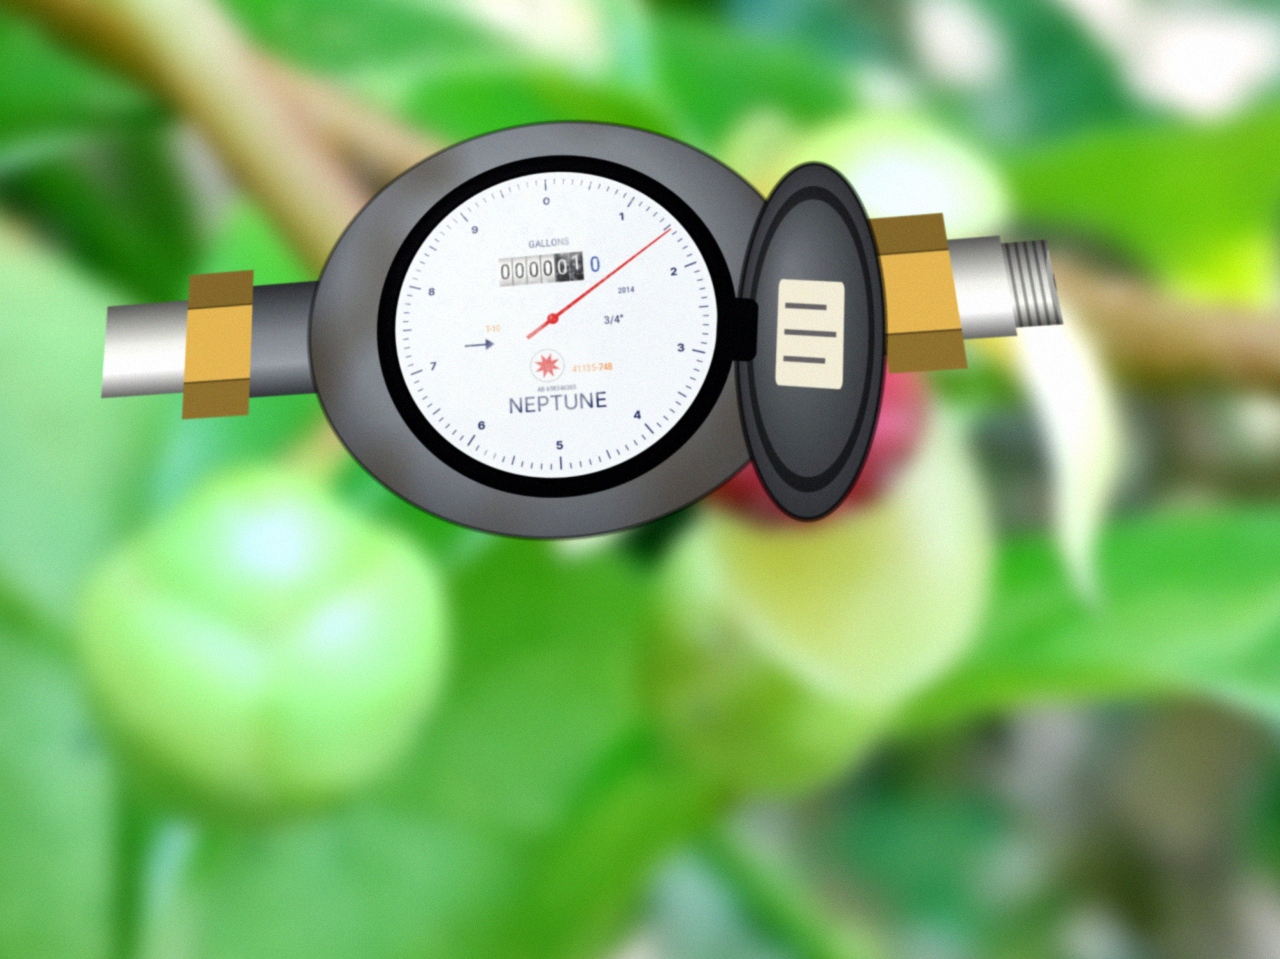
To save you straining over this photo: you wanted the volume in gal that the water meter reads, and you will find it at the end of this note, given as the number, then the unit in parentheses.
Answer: 11.5 (gal)
